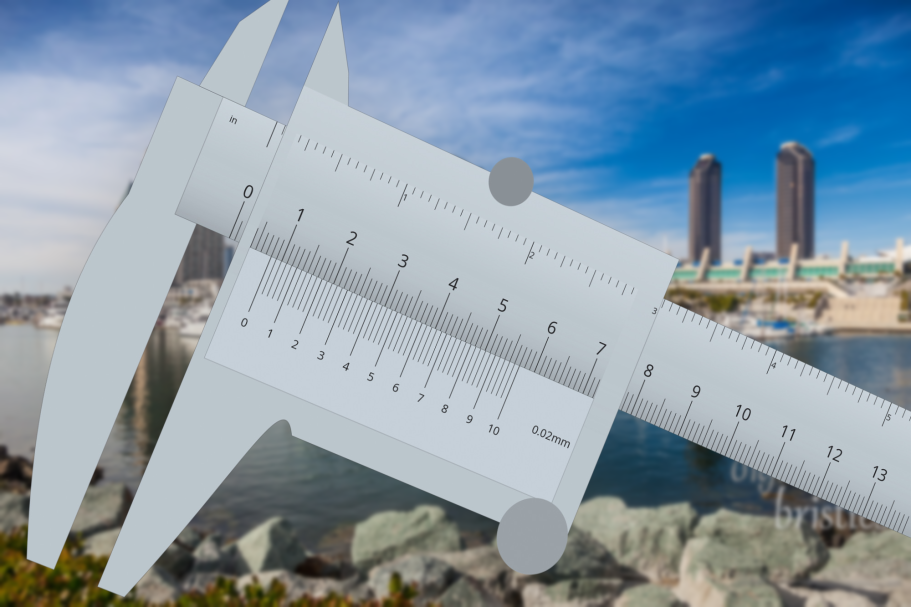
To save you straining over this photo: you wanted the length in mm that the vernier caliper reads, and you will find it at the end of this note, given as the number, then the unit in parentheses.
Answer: 8.0 (mm)
